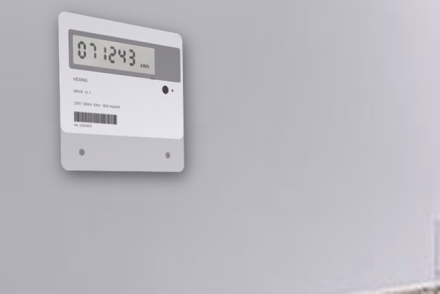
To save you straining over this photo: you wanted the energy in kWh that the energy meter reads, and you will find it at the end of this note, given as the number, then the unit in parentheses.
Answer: 71243 (kWh)
